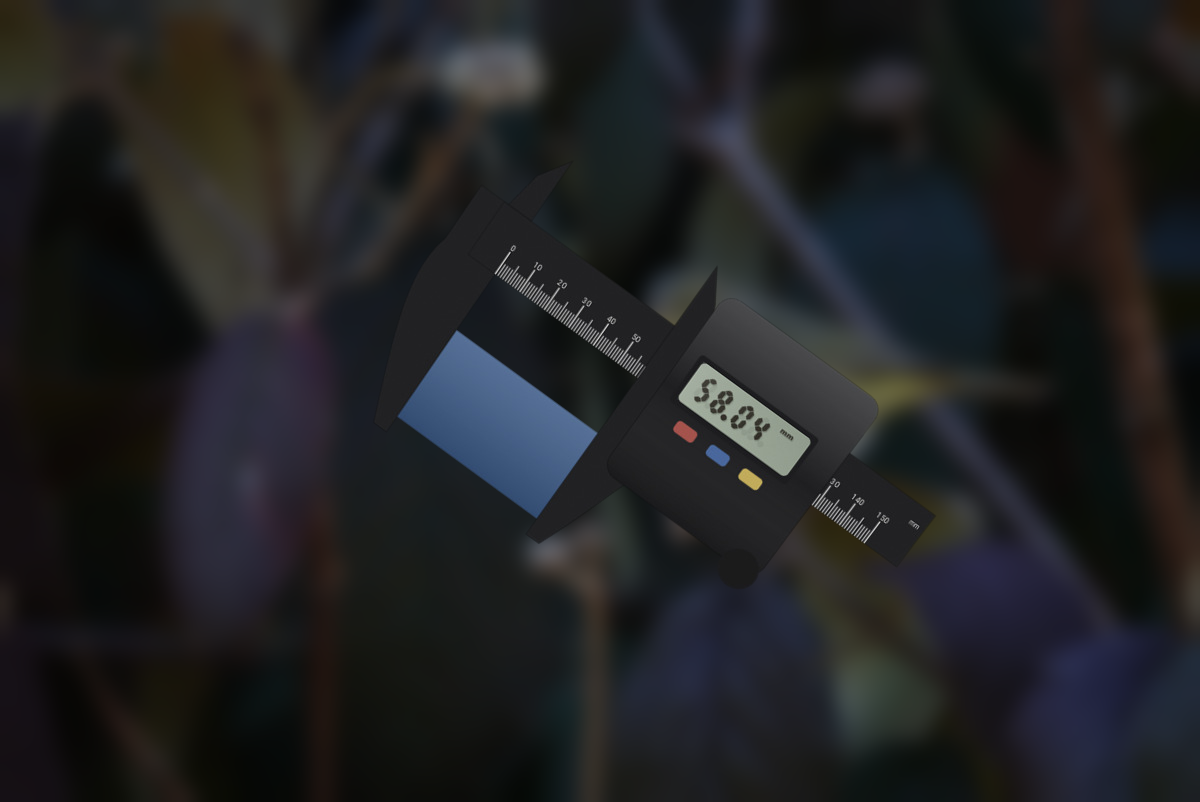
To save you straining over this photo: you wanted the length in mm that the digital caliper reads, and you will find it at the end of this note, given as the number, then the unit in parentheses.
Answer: 58.04 (mm)
